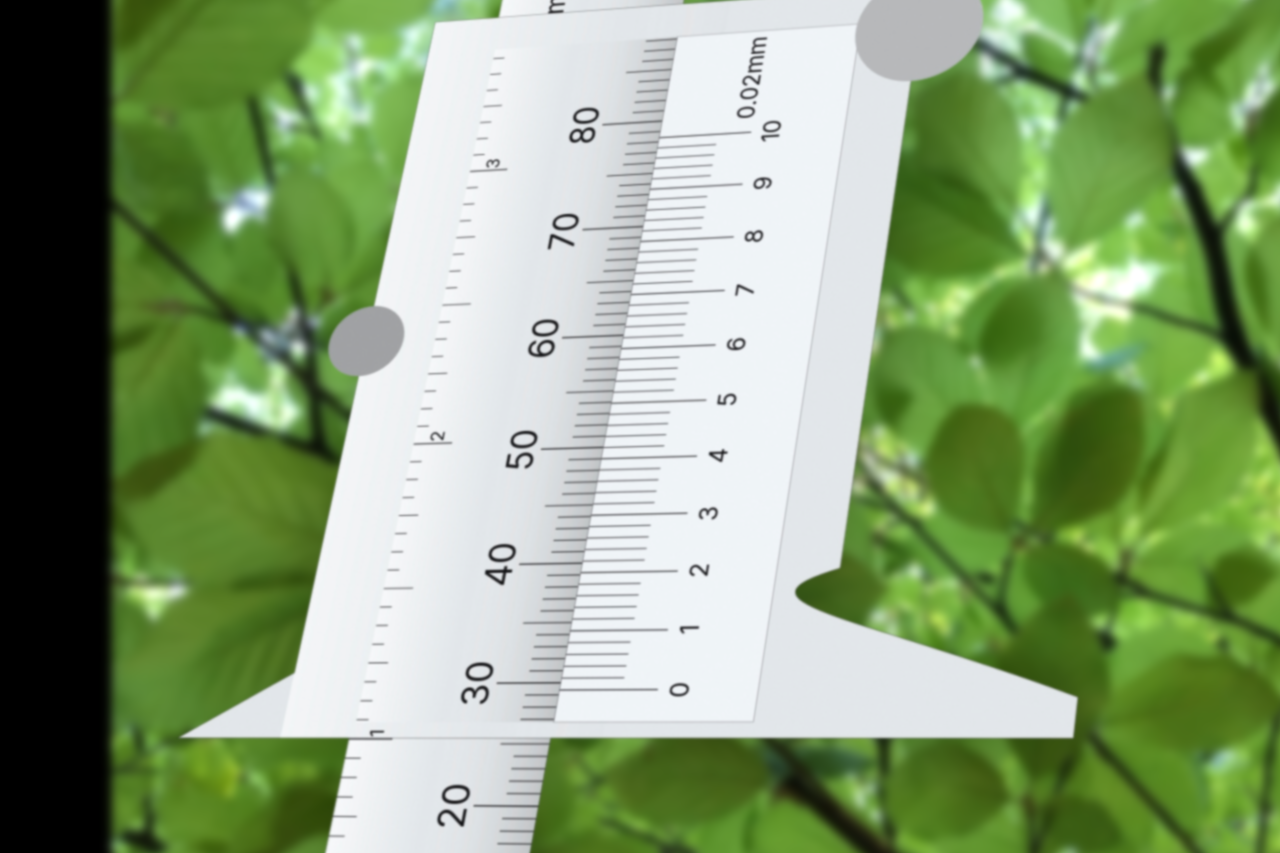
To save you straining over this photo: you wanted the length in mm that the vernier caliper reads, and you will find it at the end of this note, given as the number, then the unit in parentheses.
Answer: 29.4 (mm)
